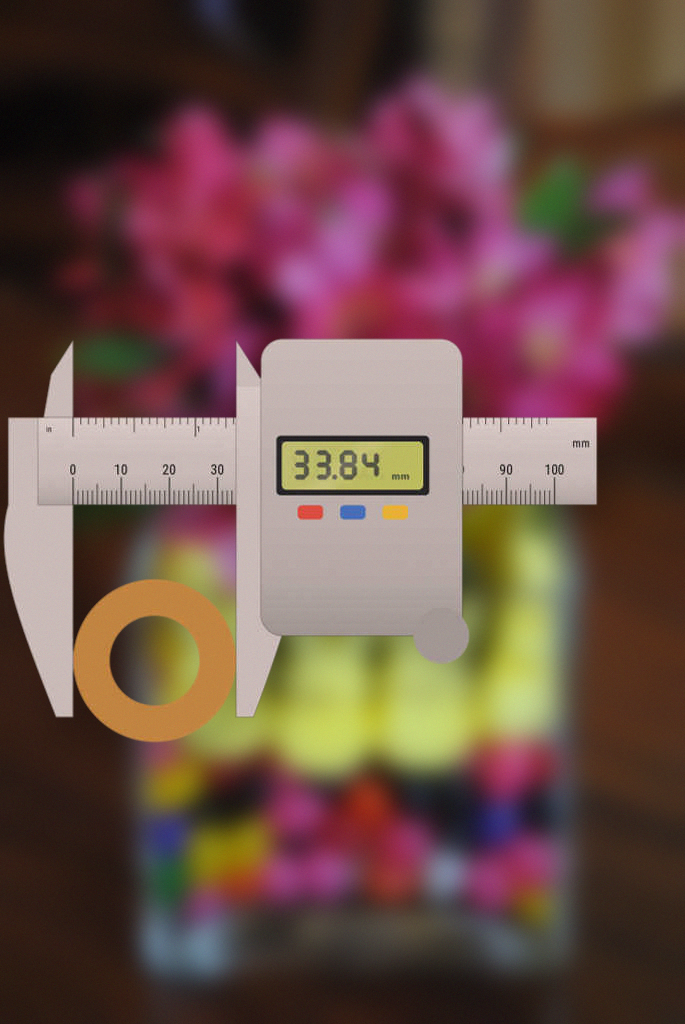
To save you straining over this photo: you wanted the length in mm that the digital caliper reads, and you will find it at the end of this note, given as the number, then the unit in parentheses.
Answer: 33.84 (mm)
